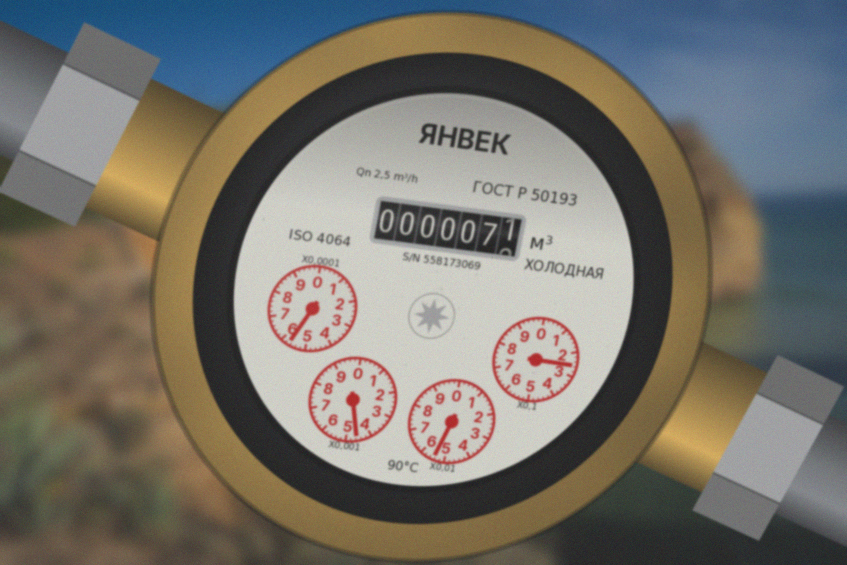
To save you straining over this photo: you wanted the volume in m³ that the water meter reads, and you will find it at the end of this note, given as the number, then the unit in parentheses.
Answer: 71.2545 (m³)
